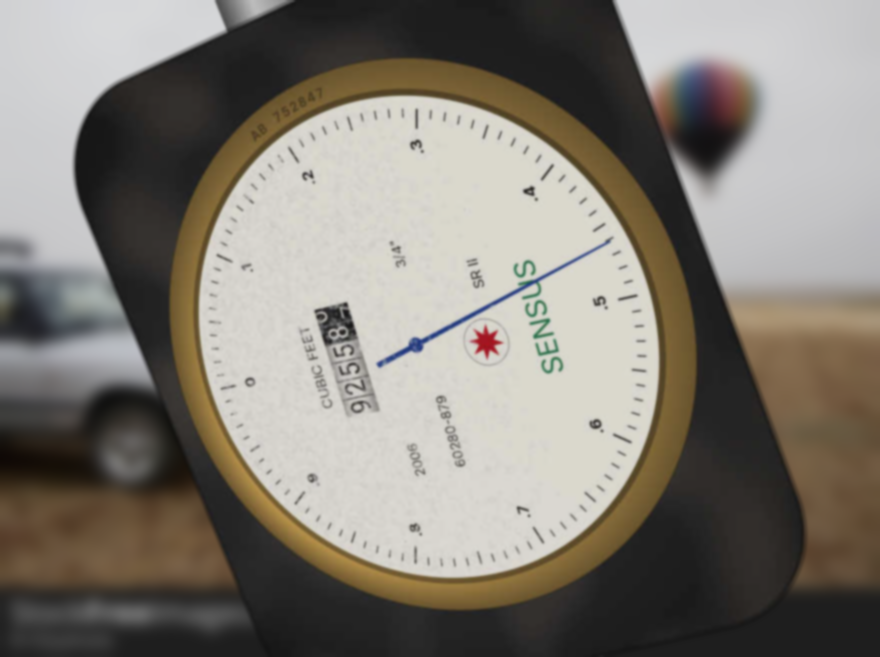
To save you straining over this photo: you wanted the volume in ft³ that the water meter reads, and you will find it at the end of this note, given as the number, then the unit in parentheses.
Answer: 925586.46 (ft³)
